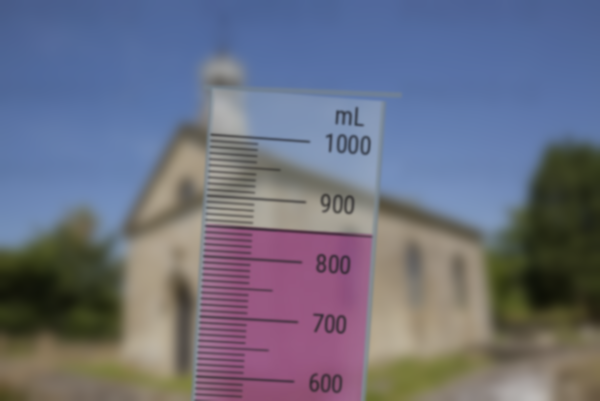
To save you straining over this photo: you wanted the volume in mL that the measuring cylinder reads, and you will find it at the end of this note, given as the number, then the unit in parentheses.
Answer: 850 (mL)
